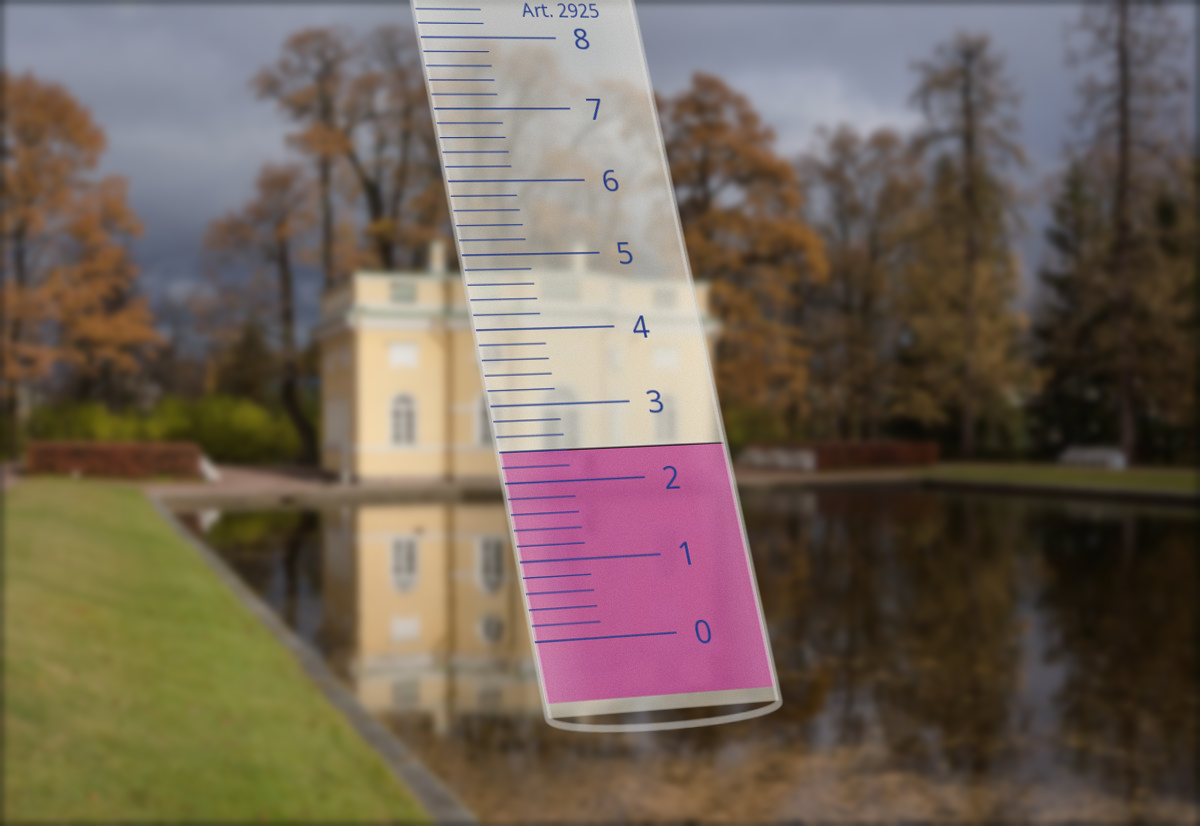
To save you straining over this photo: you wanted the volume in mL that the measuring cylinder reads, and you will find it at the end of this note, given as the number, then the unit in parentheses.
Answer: 2.4 (mL)
